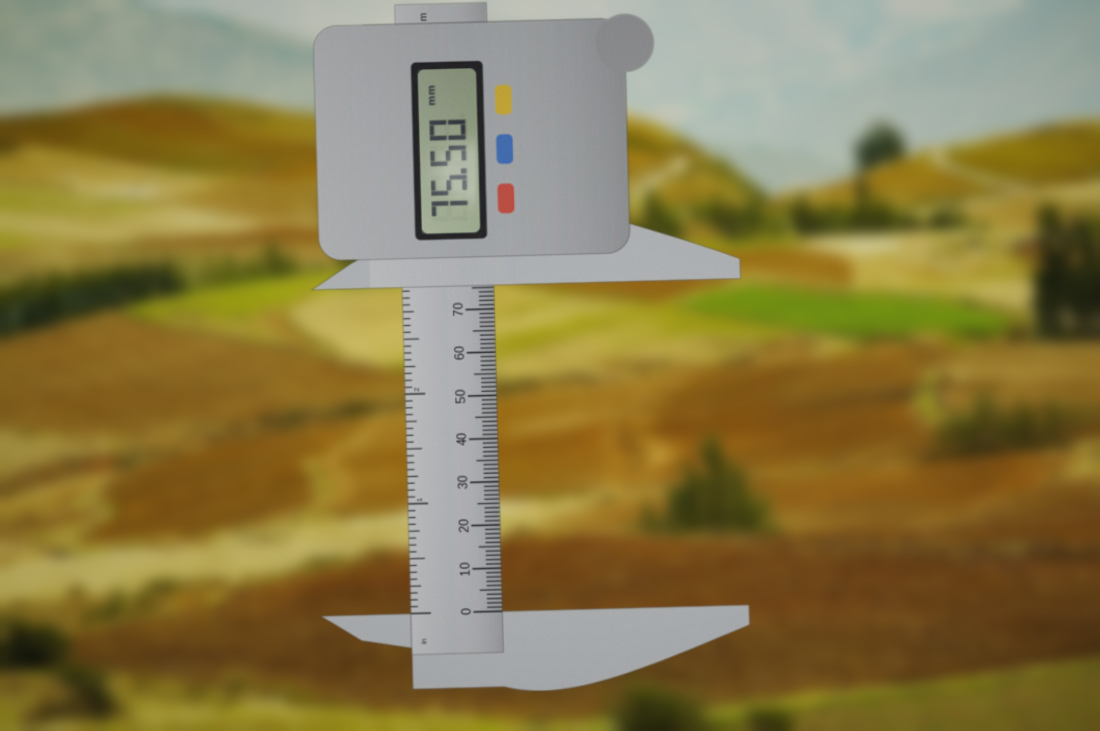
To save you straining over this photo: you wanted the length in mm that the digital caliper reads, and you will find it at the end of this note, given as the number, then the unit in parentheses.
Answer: 75.50 (mm)
